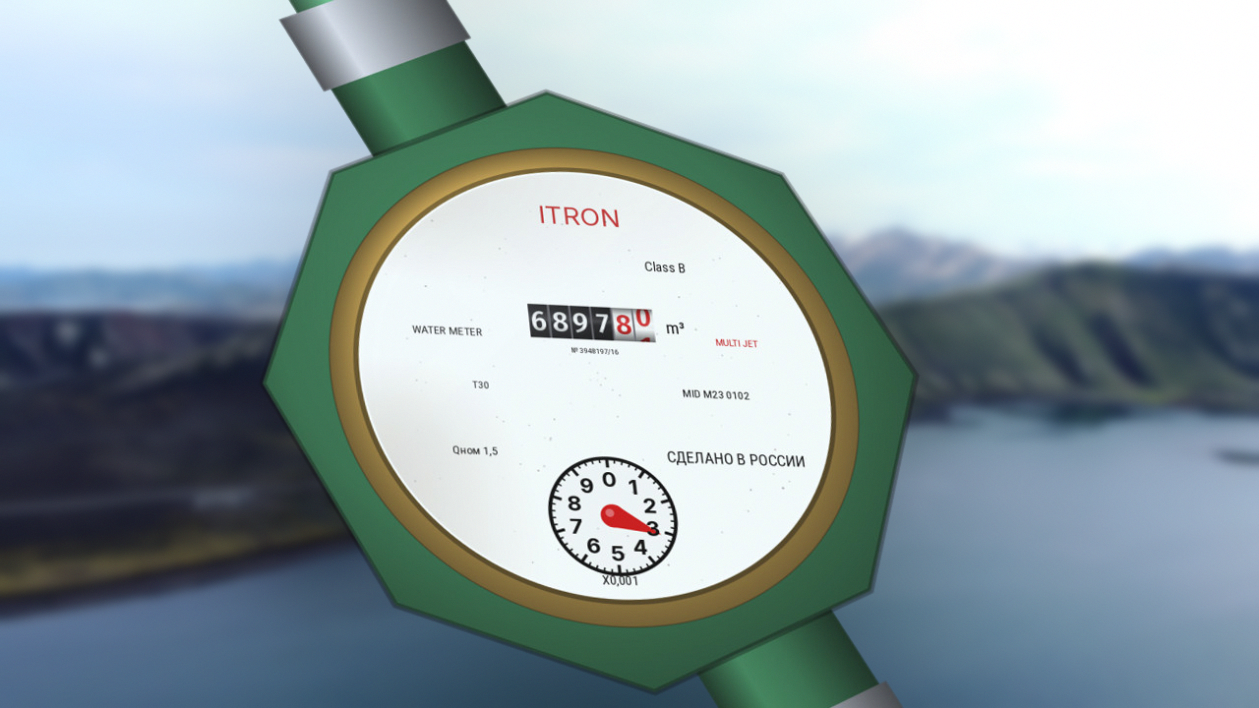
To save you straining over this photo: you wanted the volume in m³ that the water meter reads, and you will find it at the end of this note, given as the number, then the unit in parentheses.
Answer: 6897.803 (m³)
